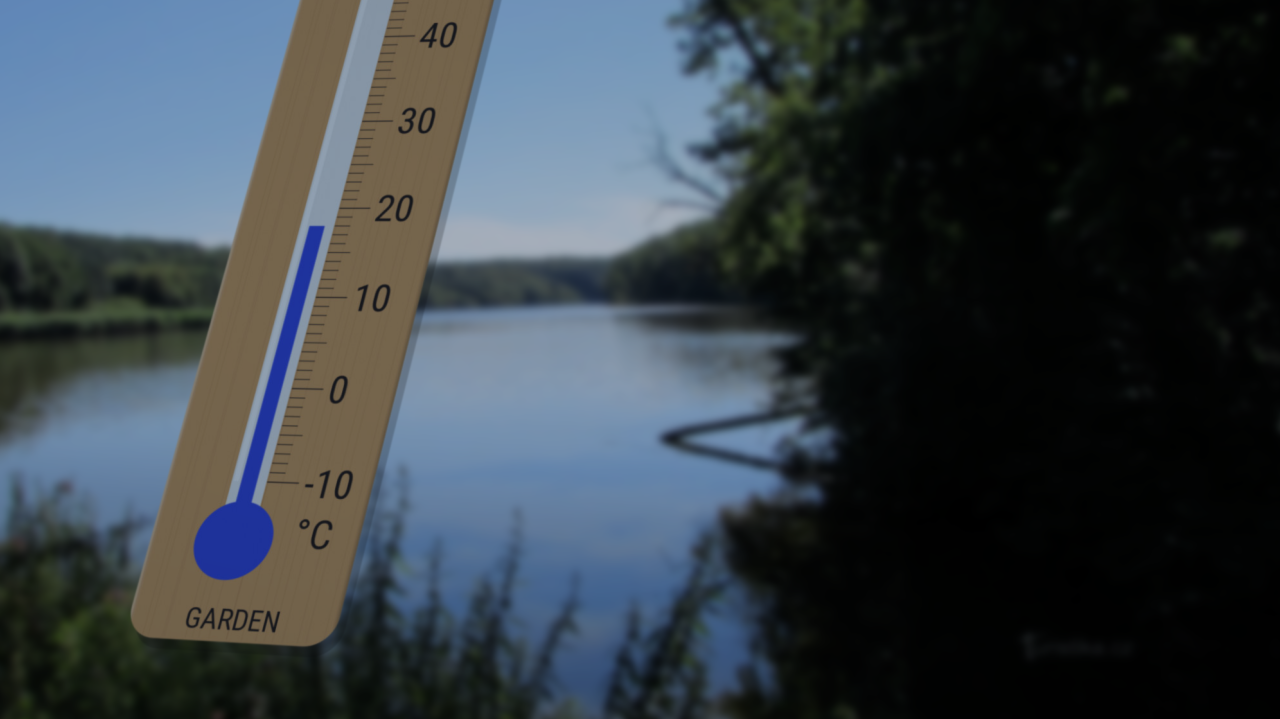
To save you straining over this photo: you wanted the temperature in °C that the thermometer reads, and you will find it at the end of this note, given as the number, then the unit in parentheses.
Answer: 18 (°C)
